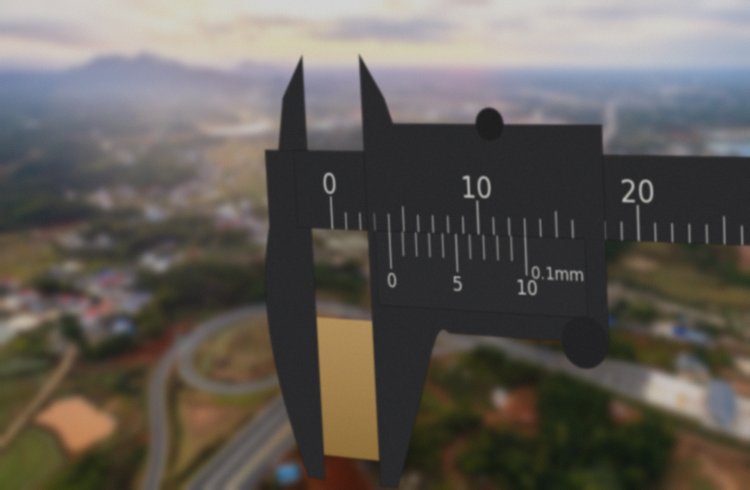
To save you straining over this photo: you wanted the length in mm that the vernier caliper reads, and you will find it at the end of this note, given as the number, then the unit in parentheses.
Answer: 4.0 (mm)
